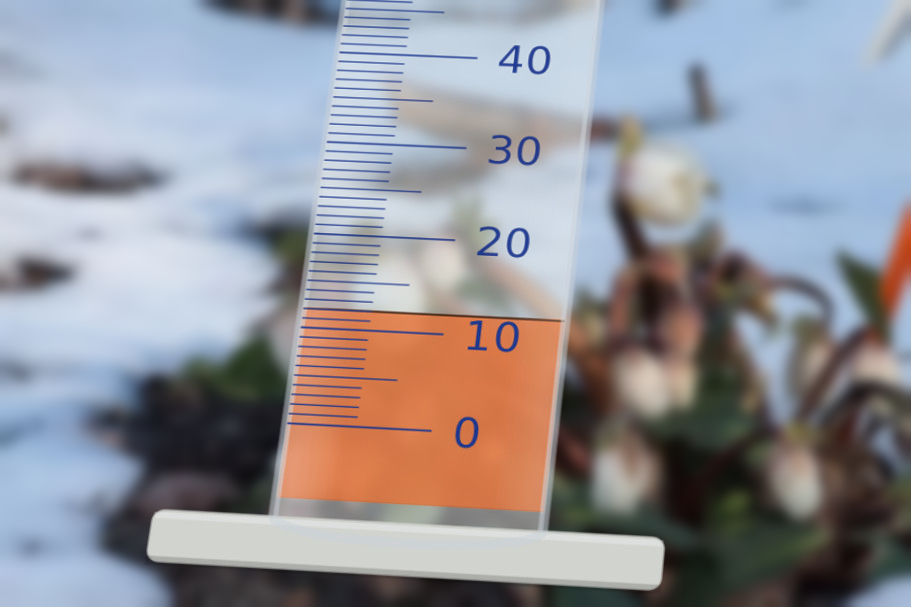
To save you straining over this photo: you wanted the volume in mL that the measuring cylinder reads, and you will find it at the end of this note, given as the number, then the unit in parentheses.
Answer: 12 (mL)
